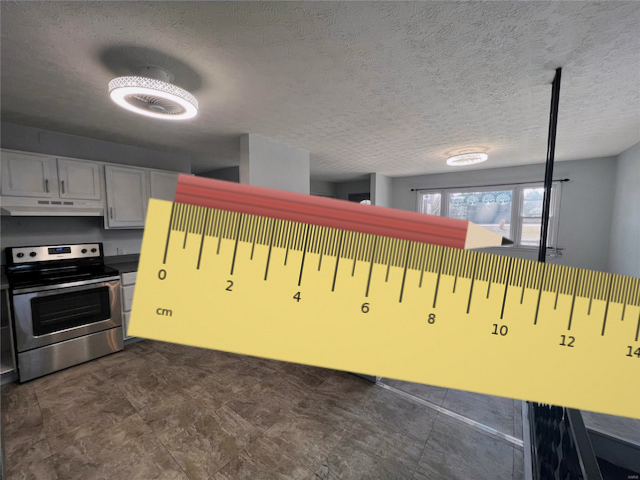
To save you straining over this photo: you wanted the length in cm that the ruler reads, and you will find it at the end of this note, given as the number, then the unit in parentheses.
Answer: 10 (cm)
